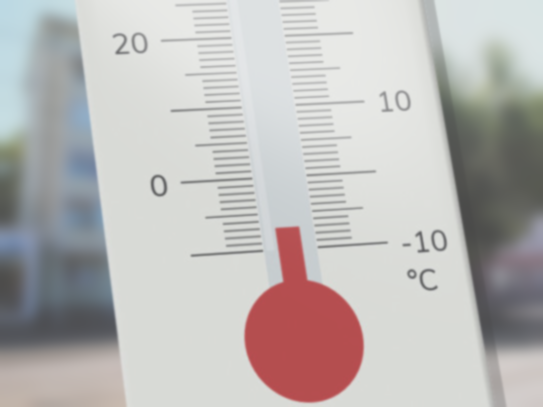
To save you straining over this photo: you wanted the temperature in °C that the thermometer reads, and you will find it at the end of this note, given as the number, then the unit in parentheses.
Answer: -7 (°C)
